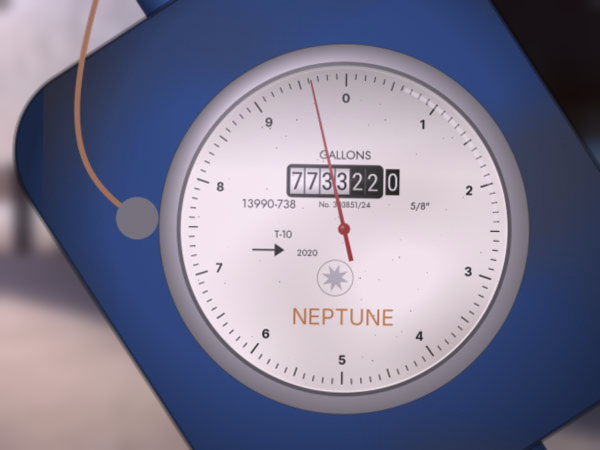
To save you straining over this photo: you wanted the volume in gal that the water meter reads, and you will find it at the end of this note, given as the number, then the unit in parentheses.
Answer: 7733219.6 (gal)
